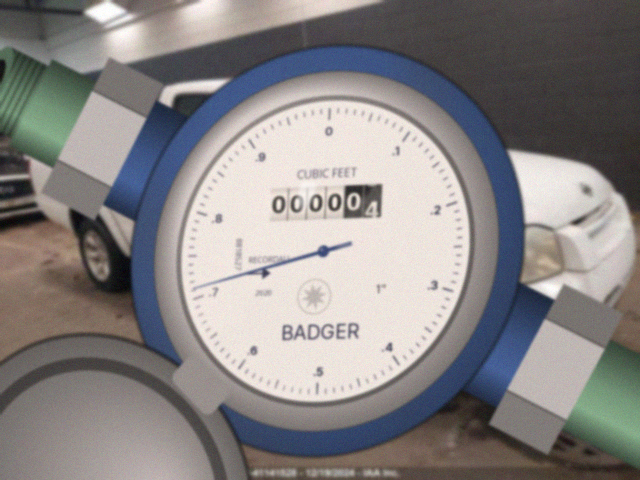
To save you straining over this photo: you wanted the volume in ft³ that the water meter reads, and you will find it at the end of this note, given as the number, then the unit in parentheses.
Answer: 3.71 (ft³)
